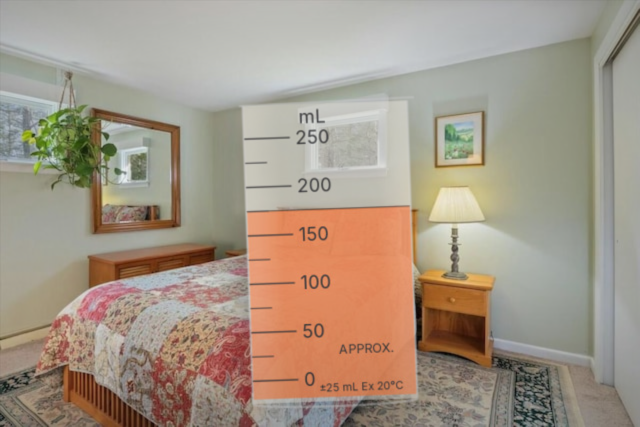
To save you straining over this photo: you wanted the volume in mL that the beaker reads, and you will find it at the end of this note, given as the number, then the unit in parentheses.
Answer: 175 (mL)
